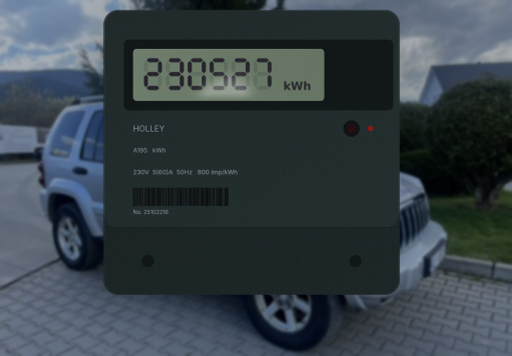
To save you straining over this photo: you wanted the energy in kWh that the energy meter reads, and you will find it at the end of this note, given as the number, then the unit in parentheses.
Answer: 230527 (kWh)
